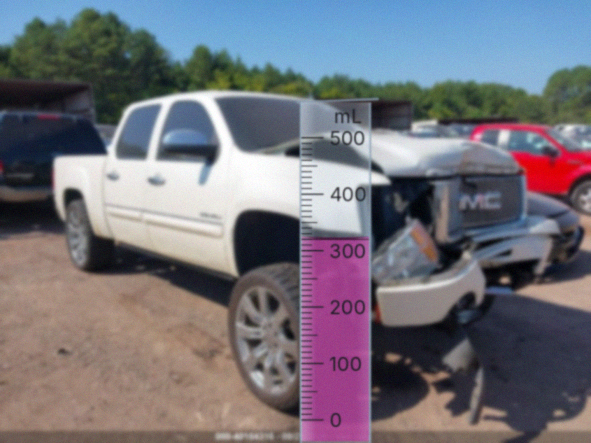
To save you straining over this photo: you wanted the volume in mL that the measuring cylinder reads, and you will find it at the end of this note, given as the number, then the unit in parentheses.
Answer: 320 (mL)
